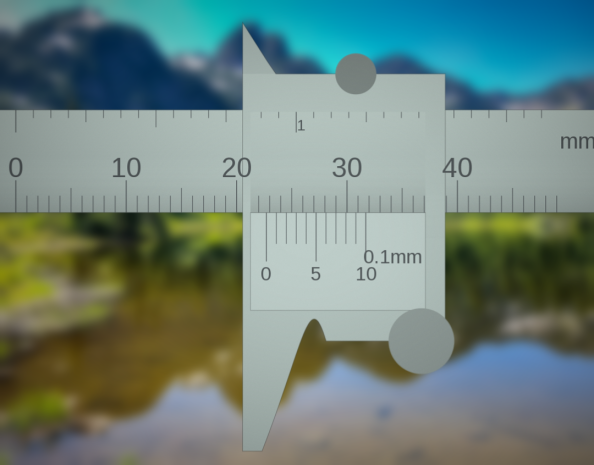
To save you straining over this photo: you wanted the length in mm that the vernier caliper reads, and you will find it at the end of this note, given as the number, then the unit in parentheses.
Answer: 22.7 (mm)
